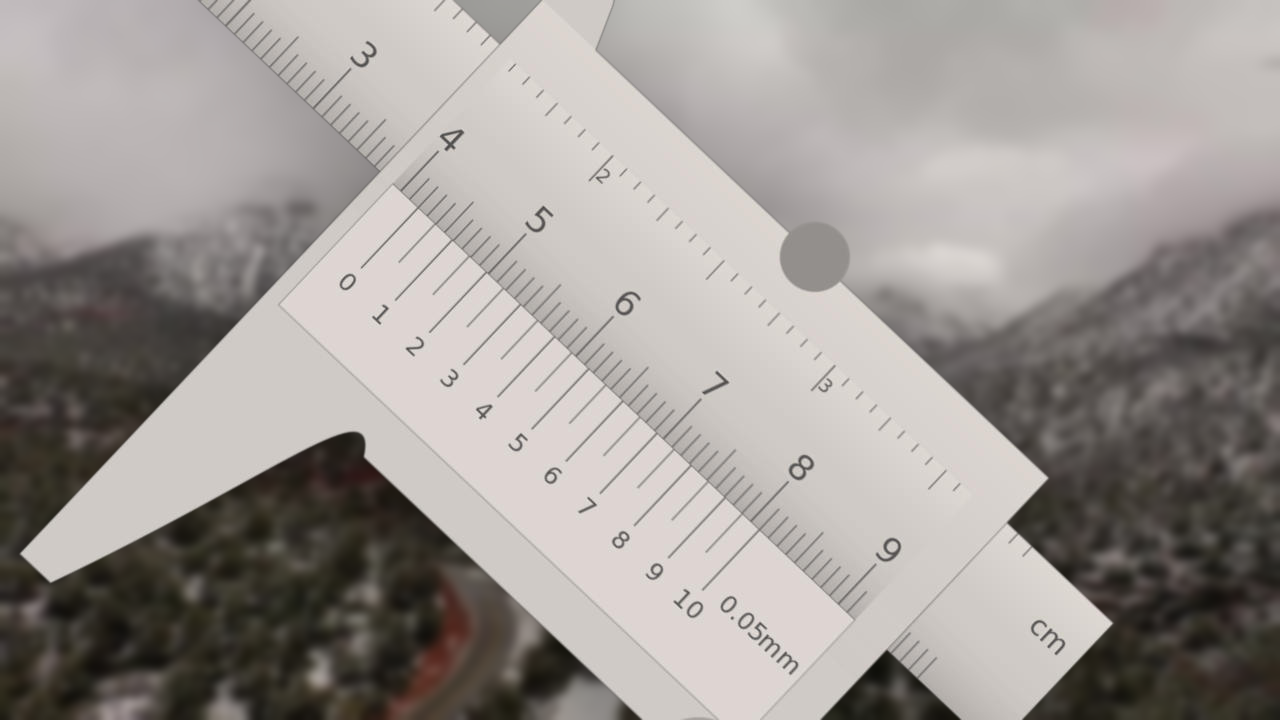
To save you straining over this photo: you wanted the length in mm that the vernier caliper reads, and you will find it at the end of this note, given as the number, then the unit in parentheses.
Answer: 42.0 (mm)
